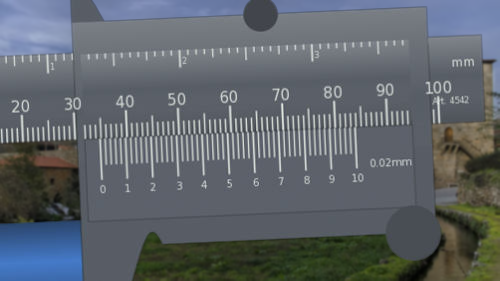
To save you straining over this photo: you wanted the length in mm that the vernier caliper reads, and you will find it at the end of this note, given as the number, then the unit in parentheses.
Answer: 34.8 (mm)
